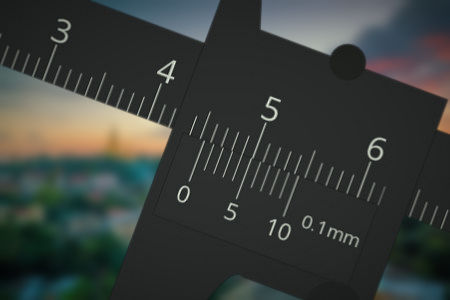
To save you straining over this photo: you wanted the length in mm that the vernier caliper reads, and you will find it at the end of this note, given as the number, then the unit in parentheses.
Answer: 45.4 (mm)
